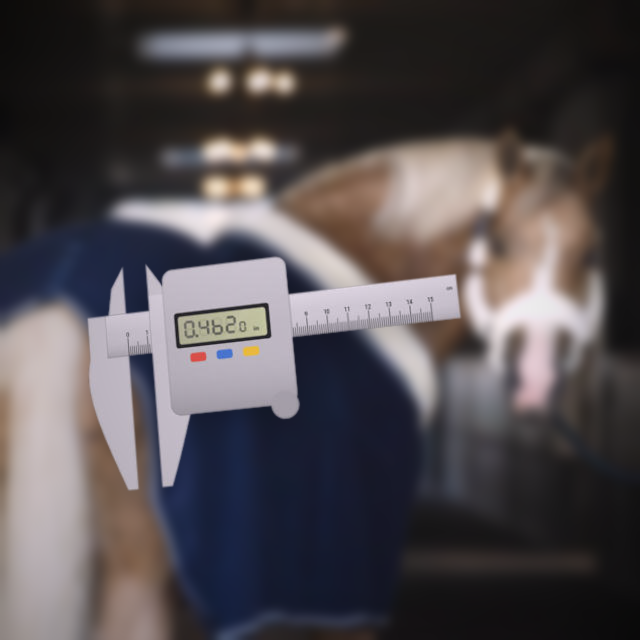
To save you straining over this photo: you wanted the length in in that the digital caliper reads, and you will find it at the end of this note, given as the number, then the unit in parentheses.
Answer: 0.4620 (in)
